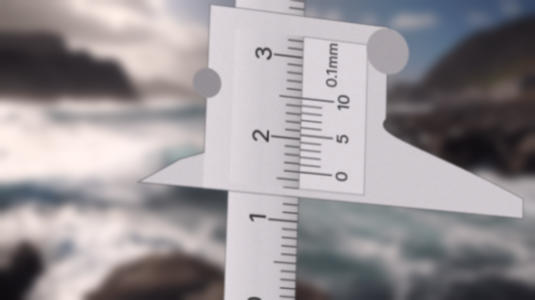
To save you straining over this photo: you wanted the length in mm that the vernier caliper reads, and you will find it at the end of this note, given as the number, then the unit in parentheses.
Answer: 16.0 (mm)
